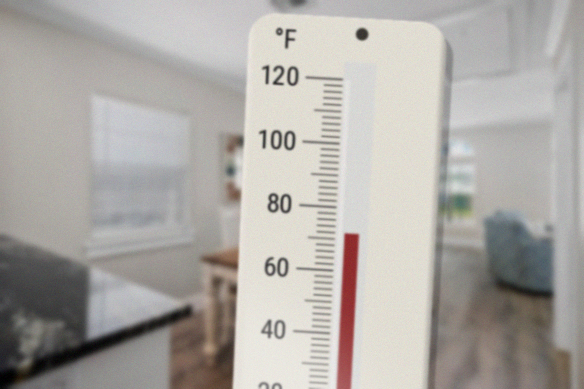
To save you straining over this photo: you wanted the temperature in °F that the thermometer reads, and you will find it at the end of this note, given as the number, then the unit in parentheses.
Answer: 72 (°F)
